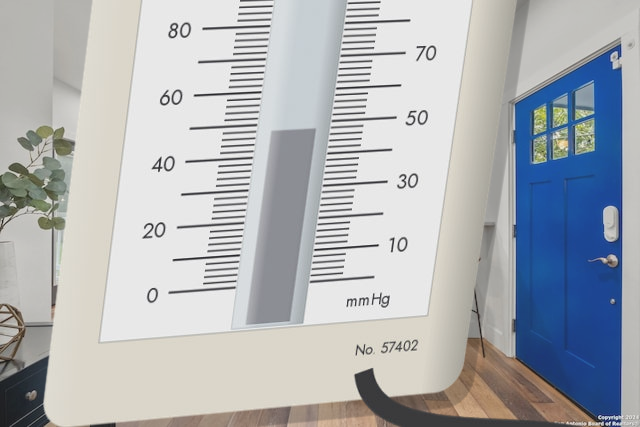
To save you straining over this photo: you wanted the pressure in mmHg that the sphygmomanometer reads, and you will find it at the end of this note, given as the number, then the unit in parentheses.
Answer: 48 (mmHg)
